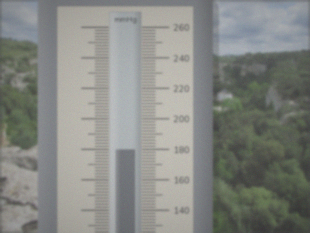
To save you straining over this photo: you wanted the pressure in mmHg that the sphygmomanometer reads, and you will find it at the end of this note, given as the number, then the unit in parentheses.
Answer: 180 (mmHg)
